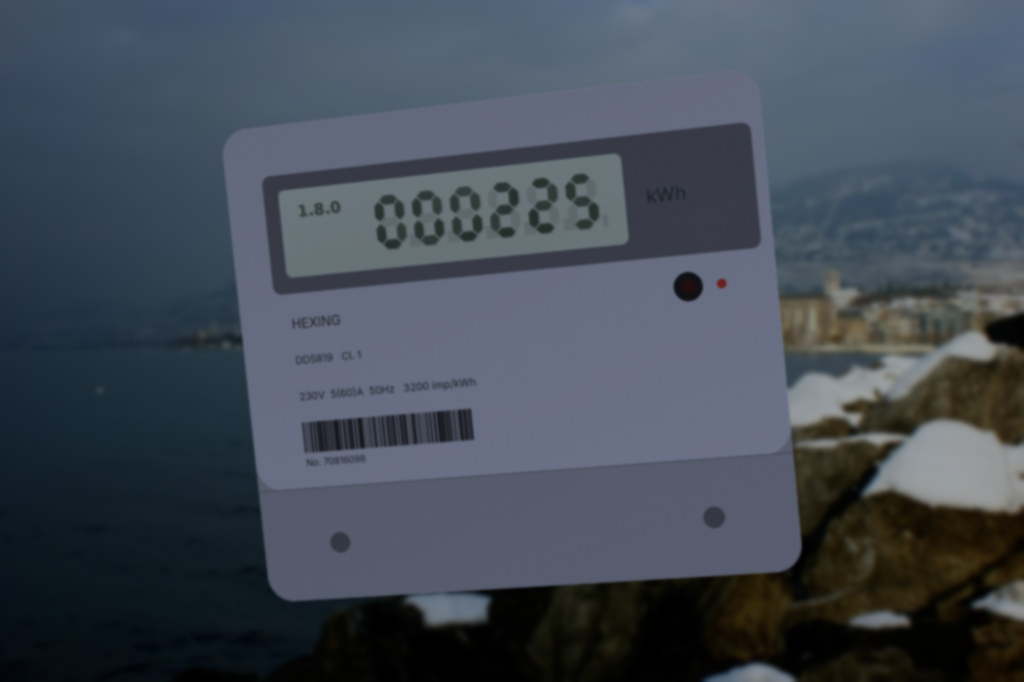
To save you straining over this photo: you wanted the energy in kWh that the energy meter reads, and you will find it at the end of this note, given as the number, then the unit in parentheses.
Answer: 225 (kWh)
